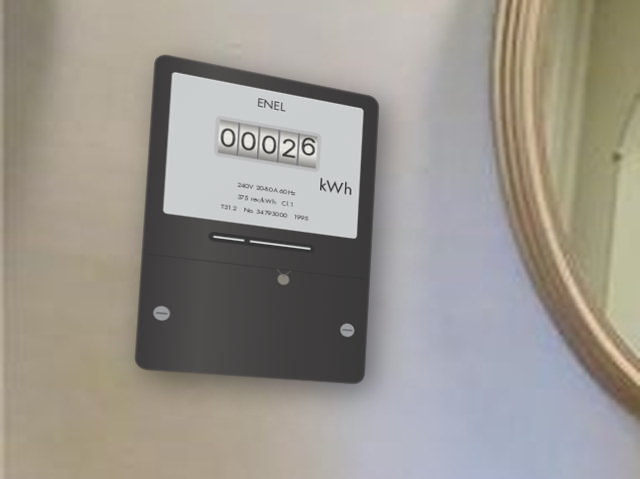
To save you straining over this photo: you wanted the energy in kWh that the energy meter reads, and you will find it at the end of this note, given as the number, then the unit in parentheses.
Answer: 26 (kWh)
